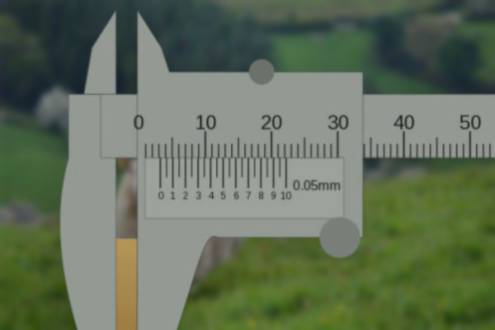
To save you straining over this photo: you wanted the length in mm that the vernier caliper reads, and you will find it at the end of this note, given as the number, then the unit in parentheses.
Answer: 3.2 (mm)
